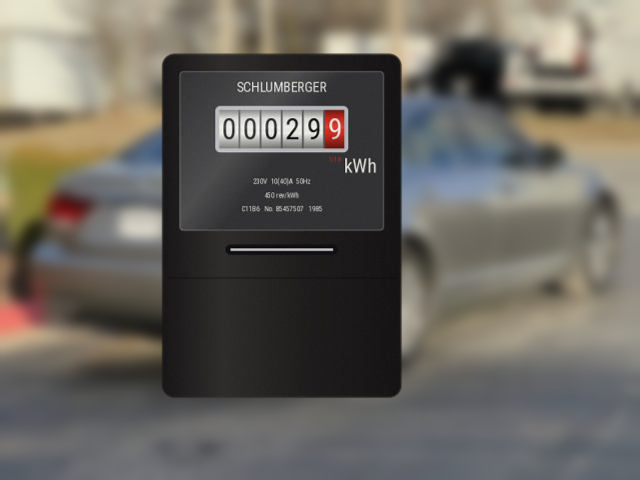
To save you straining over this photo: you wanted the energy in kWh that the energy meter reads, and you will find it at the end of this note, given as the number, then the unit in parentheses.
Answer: 29.9 (kWh)
